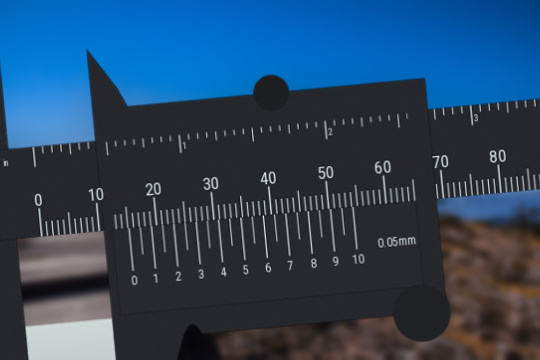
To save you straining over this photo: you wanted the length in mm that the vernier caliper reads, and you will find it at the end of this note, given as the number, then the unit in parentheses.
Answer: 15.2 (mm)
